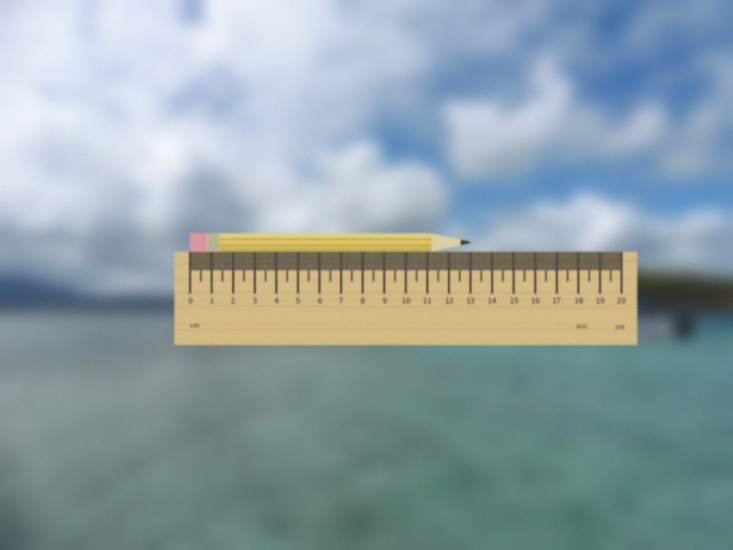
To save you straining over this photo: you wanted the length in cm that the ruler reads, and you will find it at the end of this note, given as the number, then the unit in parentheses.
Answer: 13 (cm)
